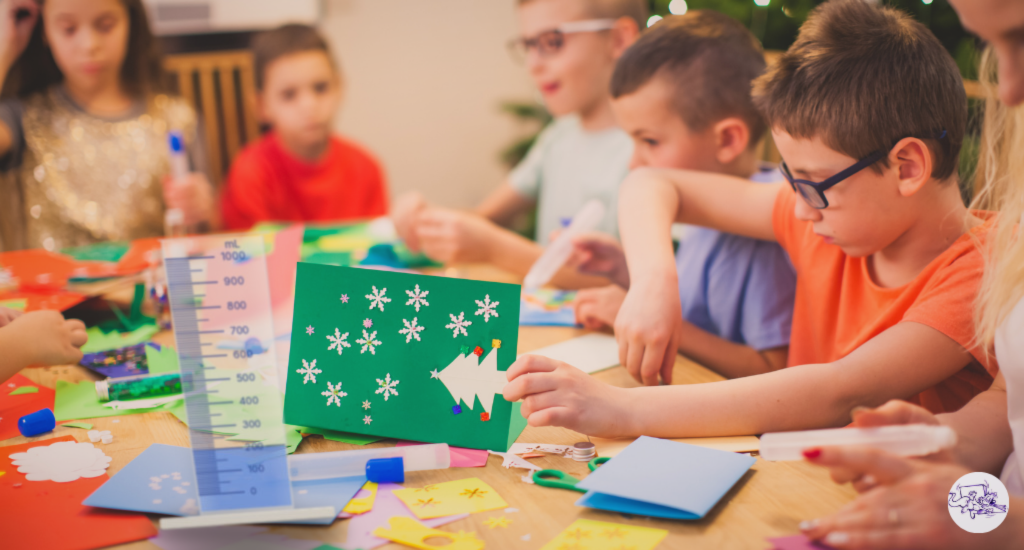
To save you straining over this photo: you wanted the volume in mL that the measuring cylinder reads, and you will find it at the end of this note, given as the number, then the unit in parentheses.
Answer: 200 (mL)
